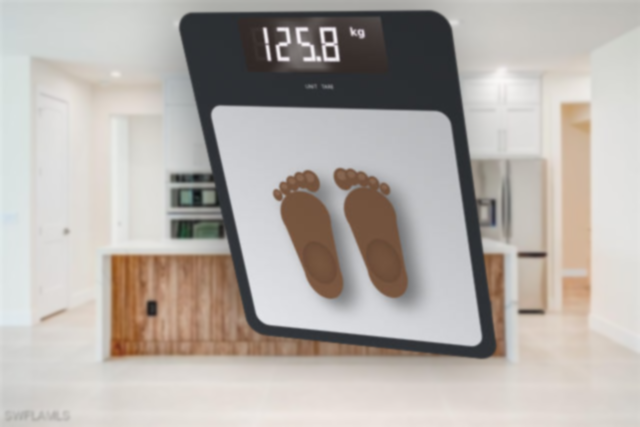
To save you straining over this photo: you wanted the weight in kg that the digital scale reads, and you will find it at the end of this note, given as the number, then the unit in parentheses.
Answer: 125.8 (kg)
